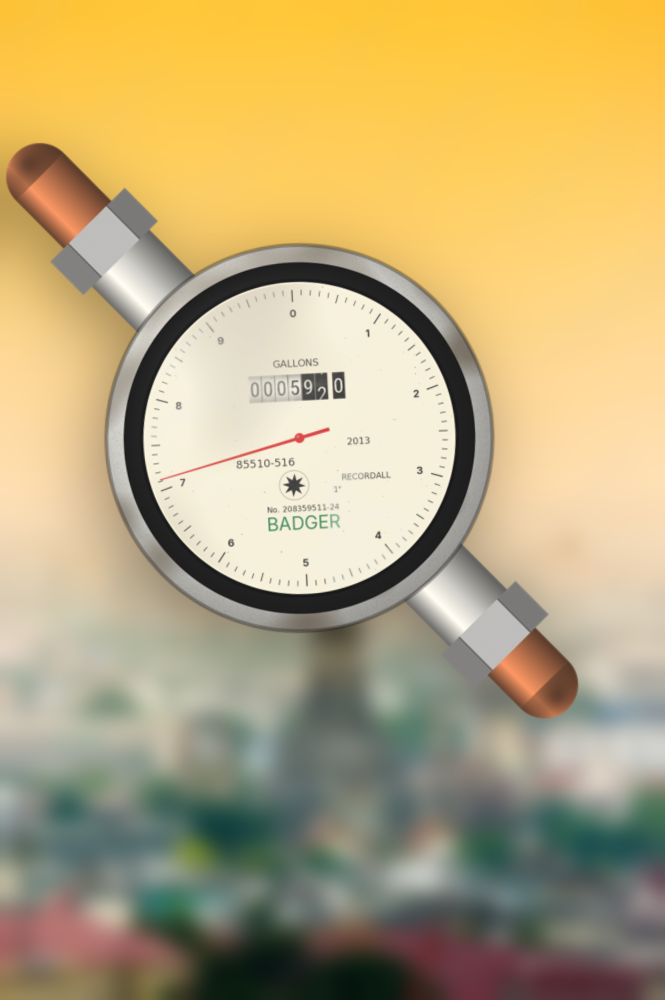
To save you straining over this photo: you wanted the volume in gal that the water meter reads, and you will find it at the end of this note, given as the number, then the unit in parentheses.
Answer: 5917.1 (gal)
